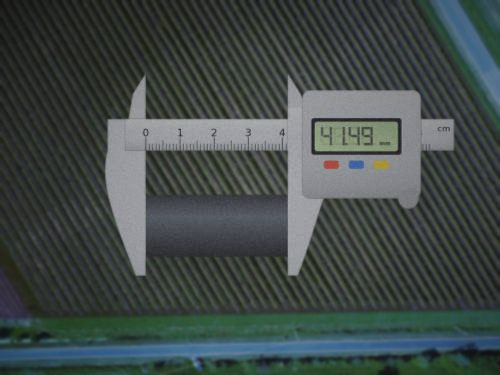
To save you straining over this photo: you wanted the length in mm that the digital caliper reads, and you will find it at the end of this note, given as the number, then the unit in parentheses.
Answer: 41.49 (mm)
